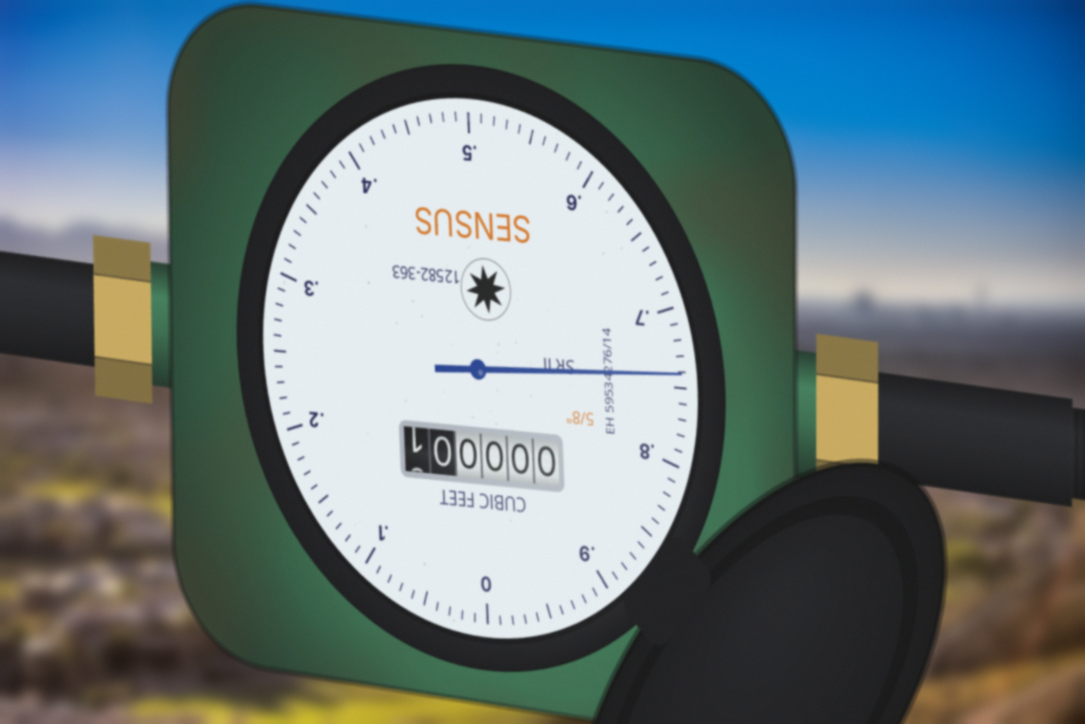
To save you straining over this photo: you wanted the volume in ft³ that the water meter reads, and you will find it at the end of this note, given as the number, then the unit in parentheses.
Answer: 0.74 (ft³)
